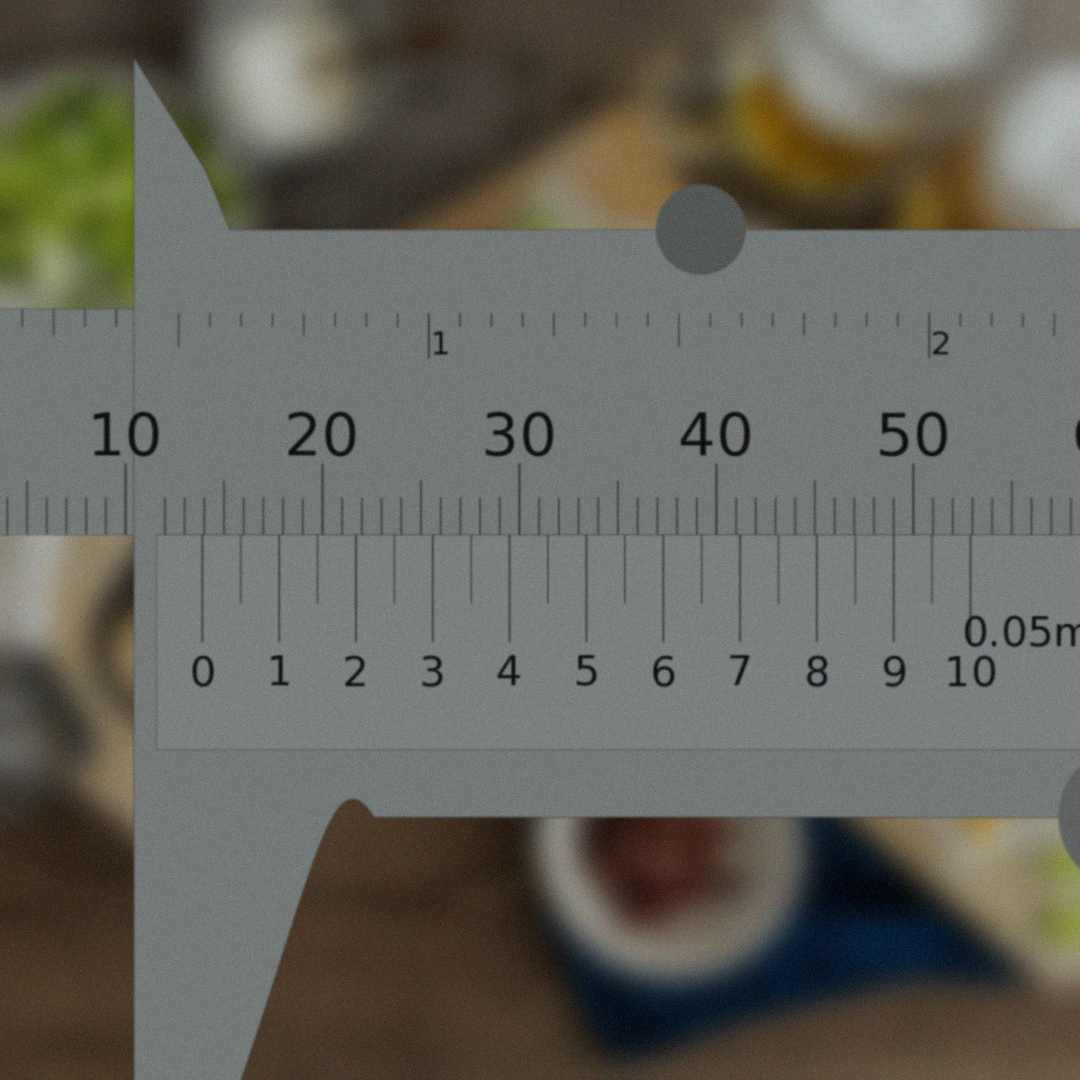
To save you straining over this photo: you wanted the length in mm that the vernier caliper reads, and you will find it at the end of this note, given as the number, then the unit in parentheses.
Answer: 13.9 (mm)
